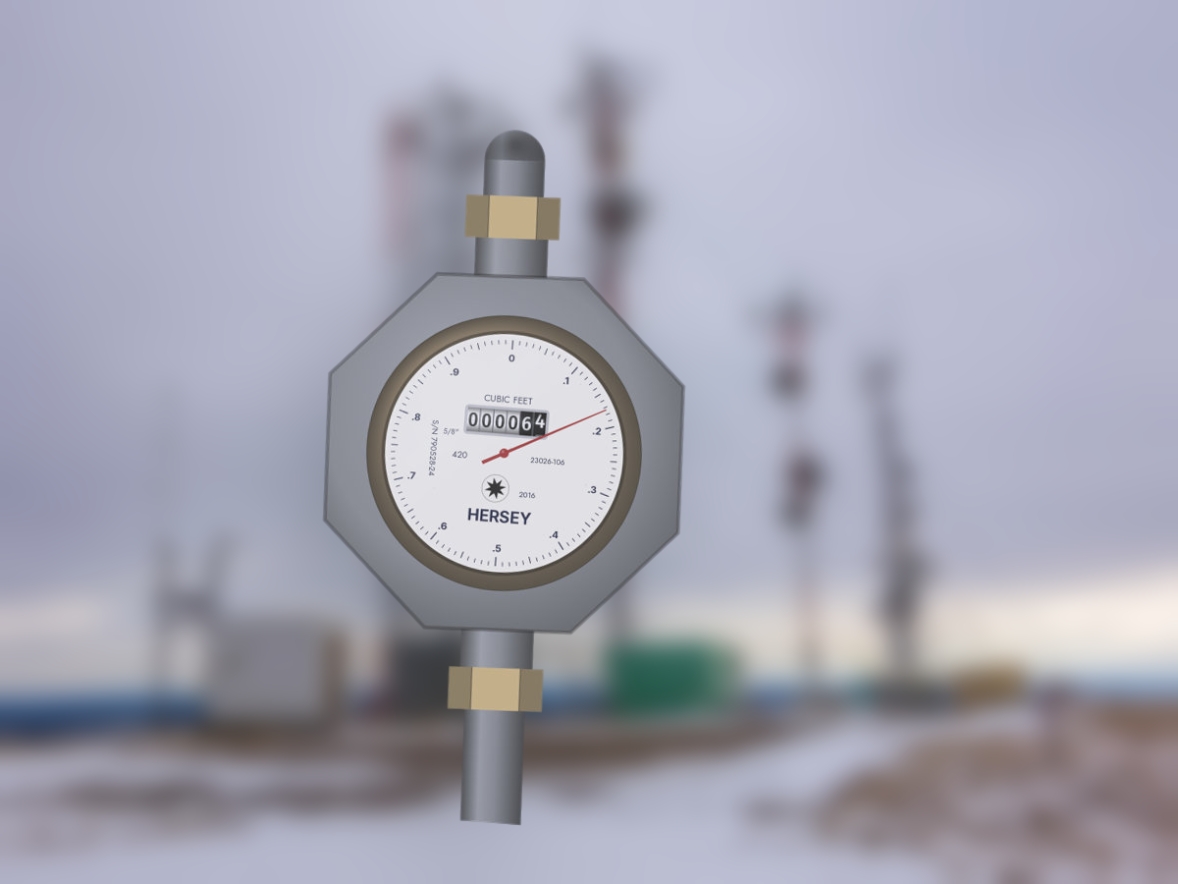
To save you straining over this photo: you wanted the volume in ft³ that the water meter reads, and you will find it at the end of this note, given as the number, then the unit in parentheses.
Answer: 64.17 (ft³)
